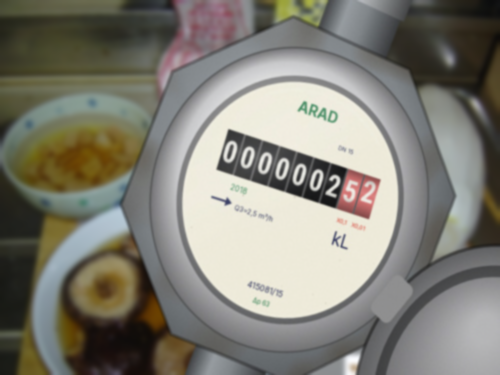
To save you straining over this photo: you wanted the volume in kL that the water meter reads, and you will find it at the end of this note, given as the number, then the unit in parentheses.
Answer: 2.52 (kL)
